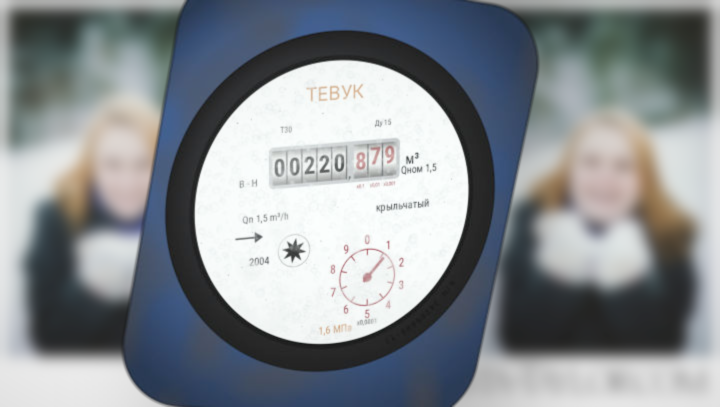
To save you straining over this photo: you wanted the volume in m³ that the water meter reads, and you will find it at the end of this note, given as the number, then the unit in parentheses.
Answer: 220.8791 (m³)
